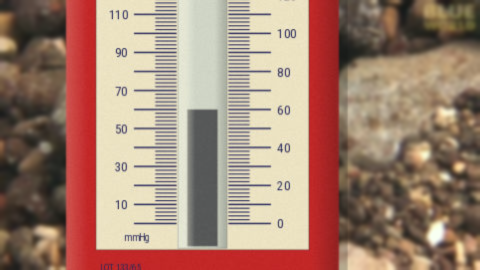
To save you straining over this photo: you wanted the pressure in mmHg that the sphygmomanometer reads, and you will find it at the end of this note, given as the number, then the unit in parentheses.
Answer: 60 (mmHg)
